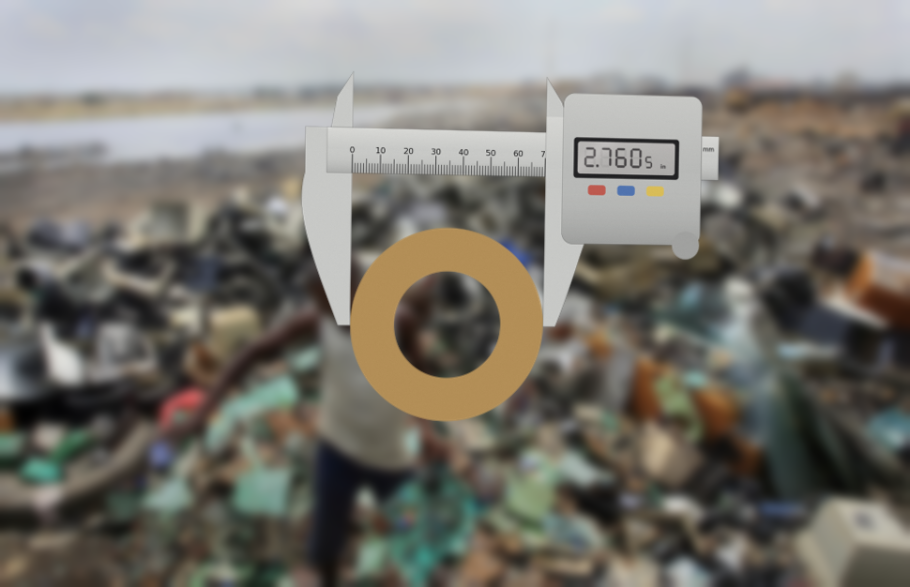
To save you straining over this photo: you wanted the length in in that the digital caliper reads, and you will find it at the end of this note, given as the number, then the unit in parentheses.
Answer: 2.7605 (in)
